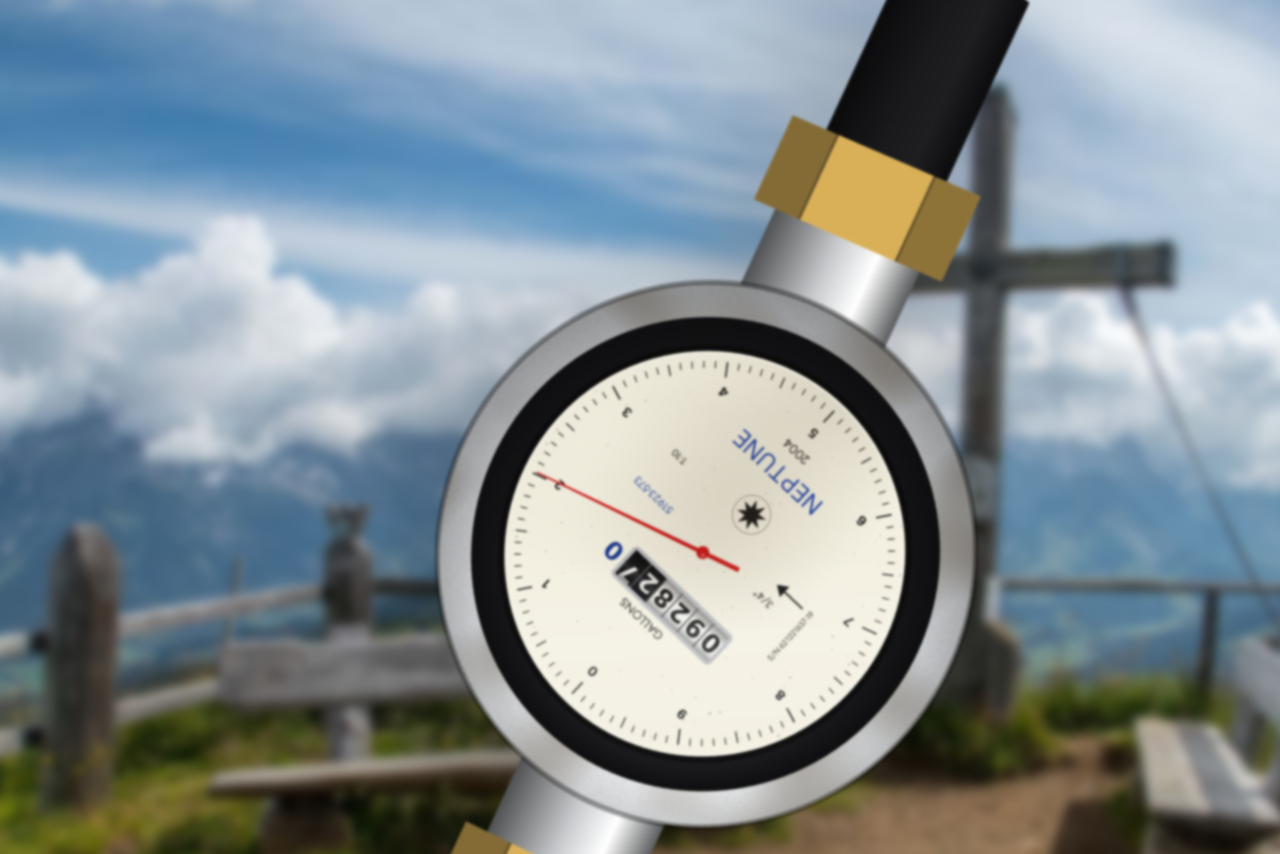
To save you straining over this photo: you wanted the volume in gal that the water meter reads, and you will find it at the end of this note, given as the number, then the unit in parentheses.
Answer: 928272.0 (gal)
